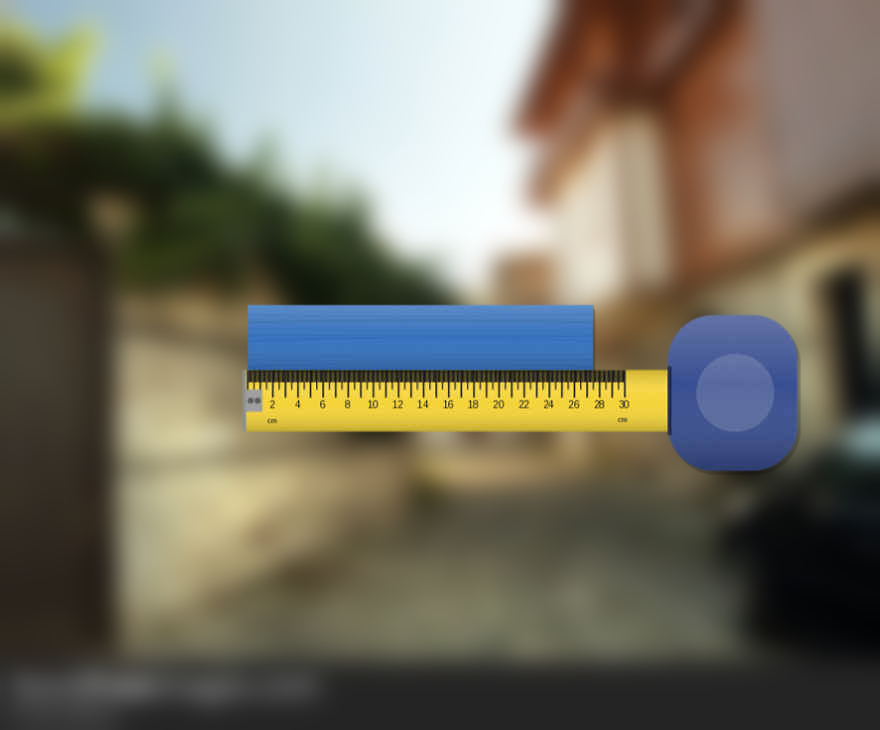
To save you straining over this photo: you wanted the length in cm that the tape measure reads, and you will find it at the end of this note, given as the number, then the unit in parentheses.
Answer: 27.5 (cm)
